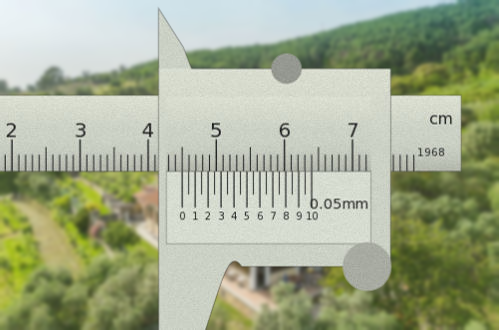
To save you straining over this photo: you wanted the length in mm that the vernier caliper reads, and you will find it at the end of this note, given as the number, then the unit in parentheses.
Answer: 45.0 (mm)
